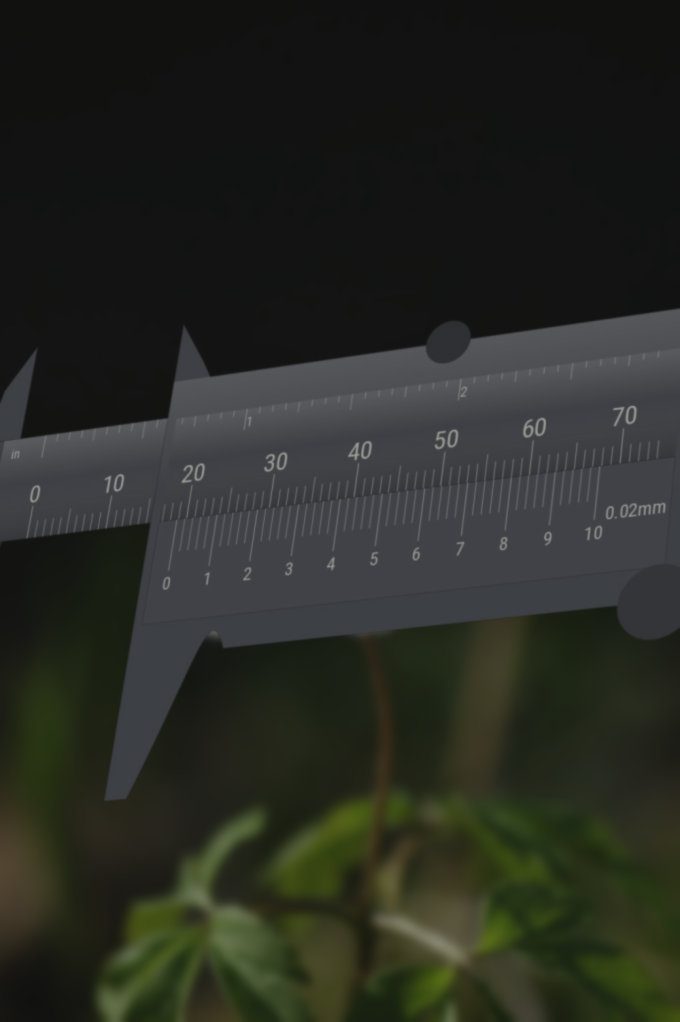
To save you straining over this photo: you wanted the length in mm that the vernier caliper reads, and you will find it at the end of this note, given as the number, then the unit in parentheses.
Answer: 18.8 (mm)
